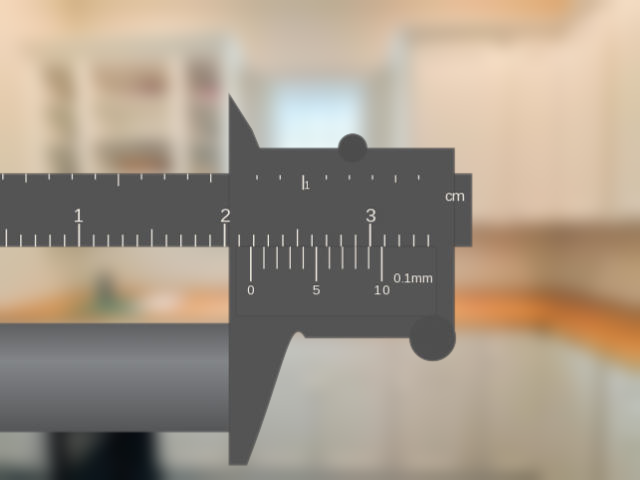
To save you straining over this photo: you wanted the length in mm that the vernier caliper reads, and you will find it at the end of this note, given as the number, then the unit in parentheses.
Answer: 21.8 (mm)
